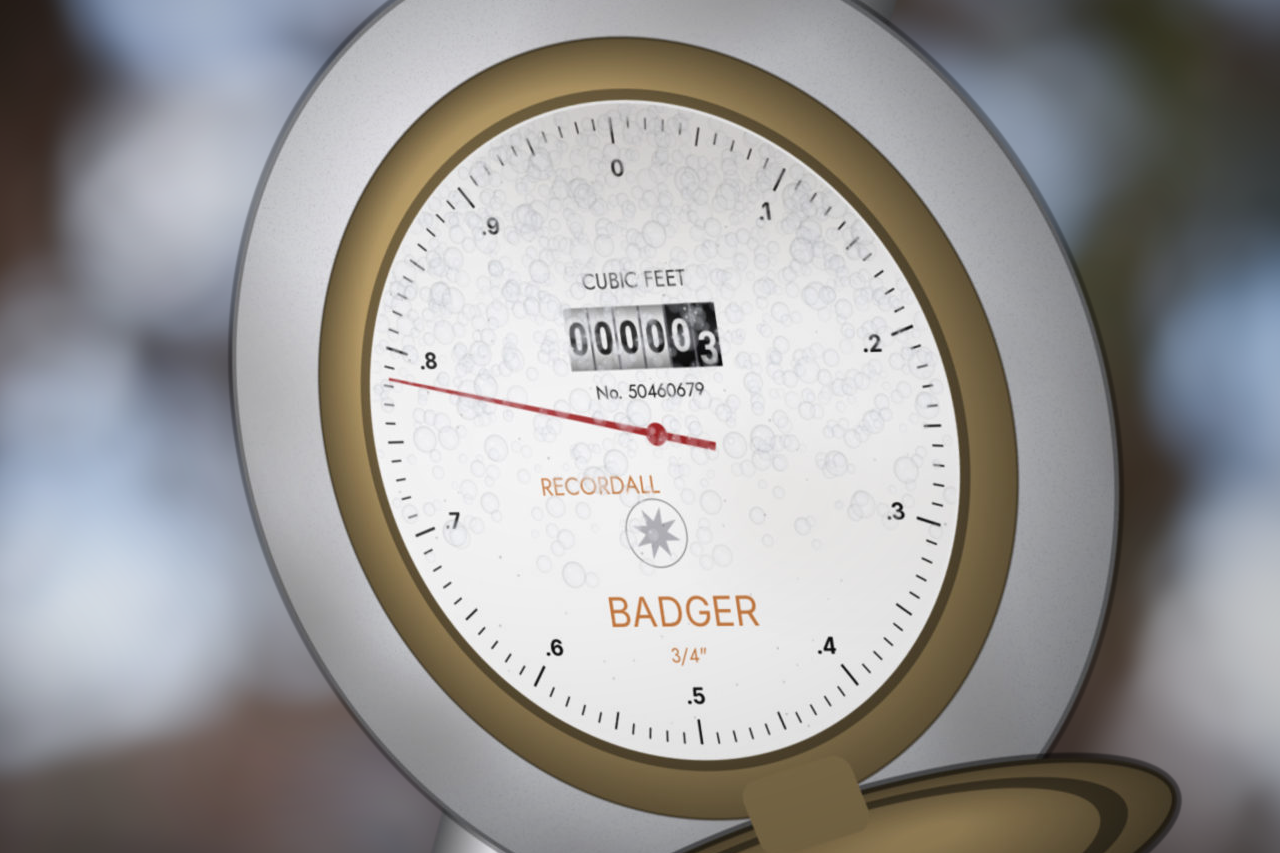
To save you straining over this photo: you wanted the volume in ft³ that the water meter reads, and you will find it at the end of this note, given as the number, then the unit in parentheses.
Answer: 2.78 (ft³)
